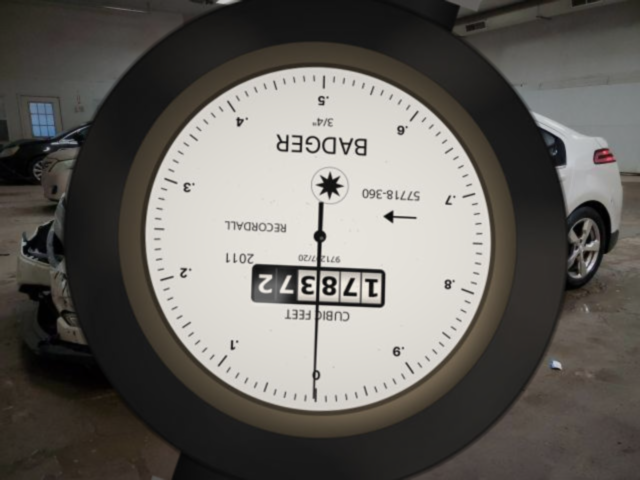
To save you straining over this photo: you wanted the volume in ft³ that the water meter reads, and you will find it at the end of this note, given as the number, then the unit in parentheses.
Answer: 178372.00 (ft³)
